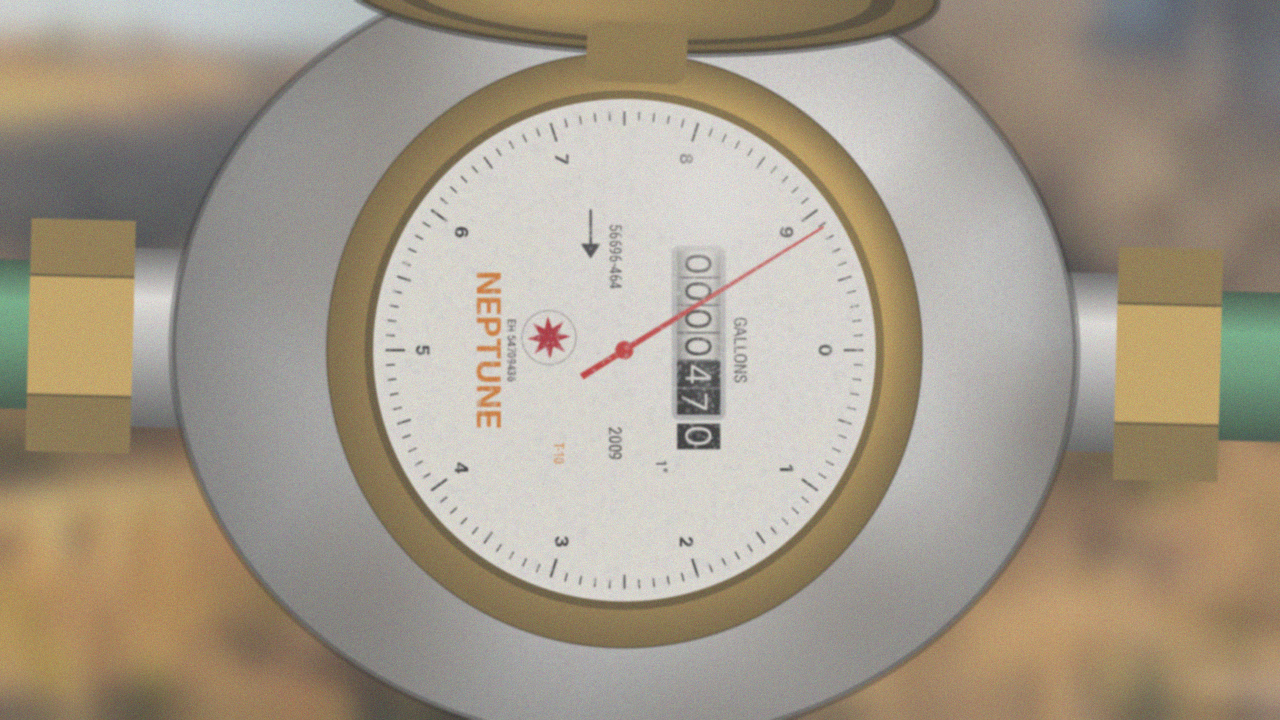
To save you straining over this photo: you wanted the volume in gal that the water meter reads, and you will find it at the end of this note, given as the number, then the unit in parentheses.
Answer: 469.1 (gal)
